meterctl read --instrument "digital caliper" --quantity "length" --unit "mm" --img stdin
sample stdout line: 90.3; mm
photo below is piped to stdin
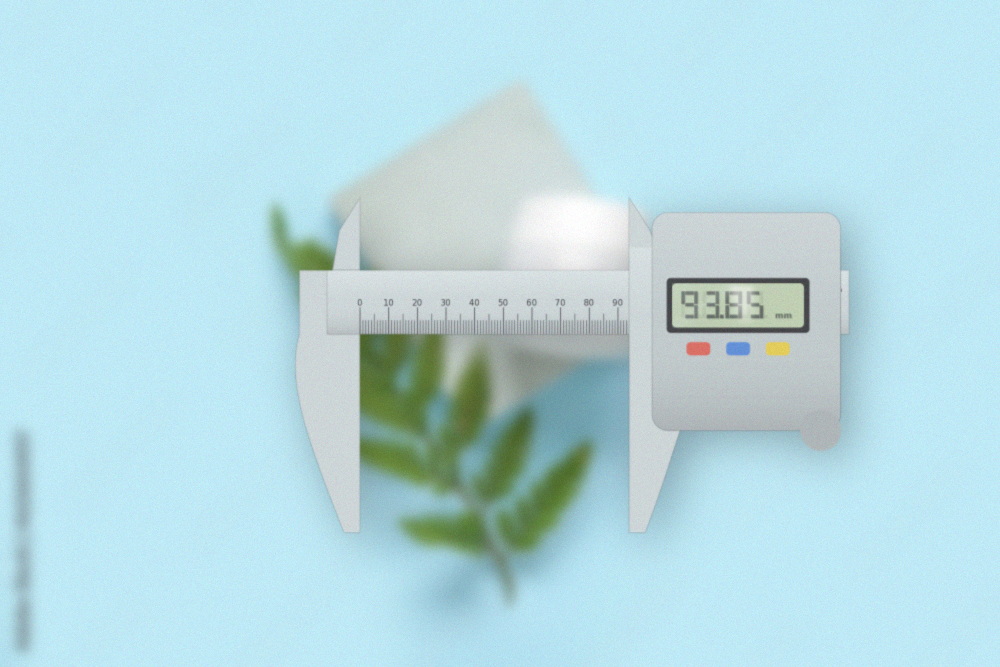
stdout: 93.85; mm
